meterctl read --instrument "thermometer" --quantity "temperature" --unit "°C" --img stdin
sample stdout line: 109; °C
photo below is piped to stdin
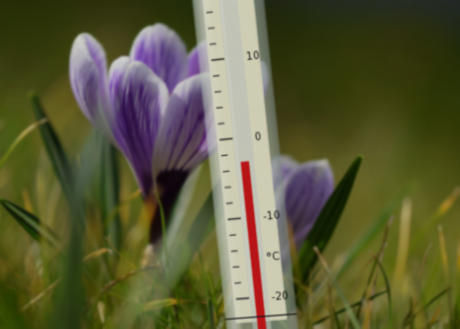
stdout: -3; °C
